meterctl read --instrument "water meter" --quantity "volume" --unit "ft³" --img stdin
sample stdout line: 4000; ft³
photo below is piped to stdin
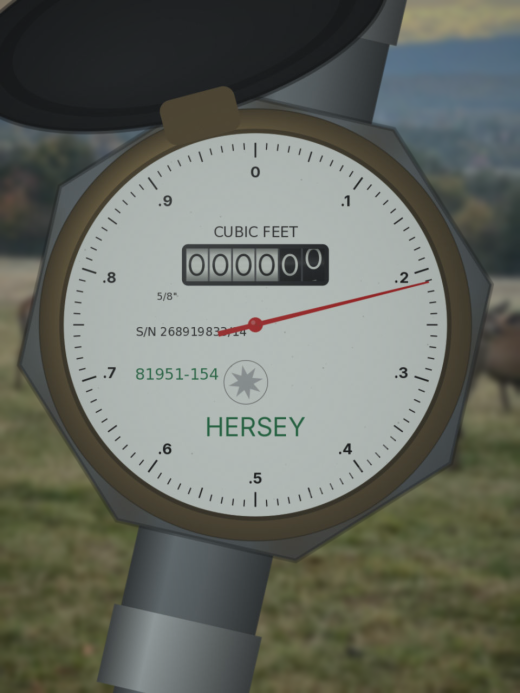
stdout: 0.21; ft³
